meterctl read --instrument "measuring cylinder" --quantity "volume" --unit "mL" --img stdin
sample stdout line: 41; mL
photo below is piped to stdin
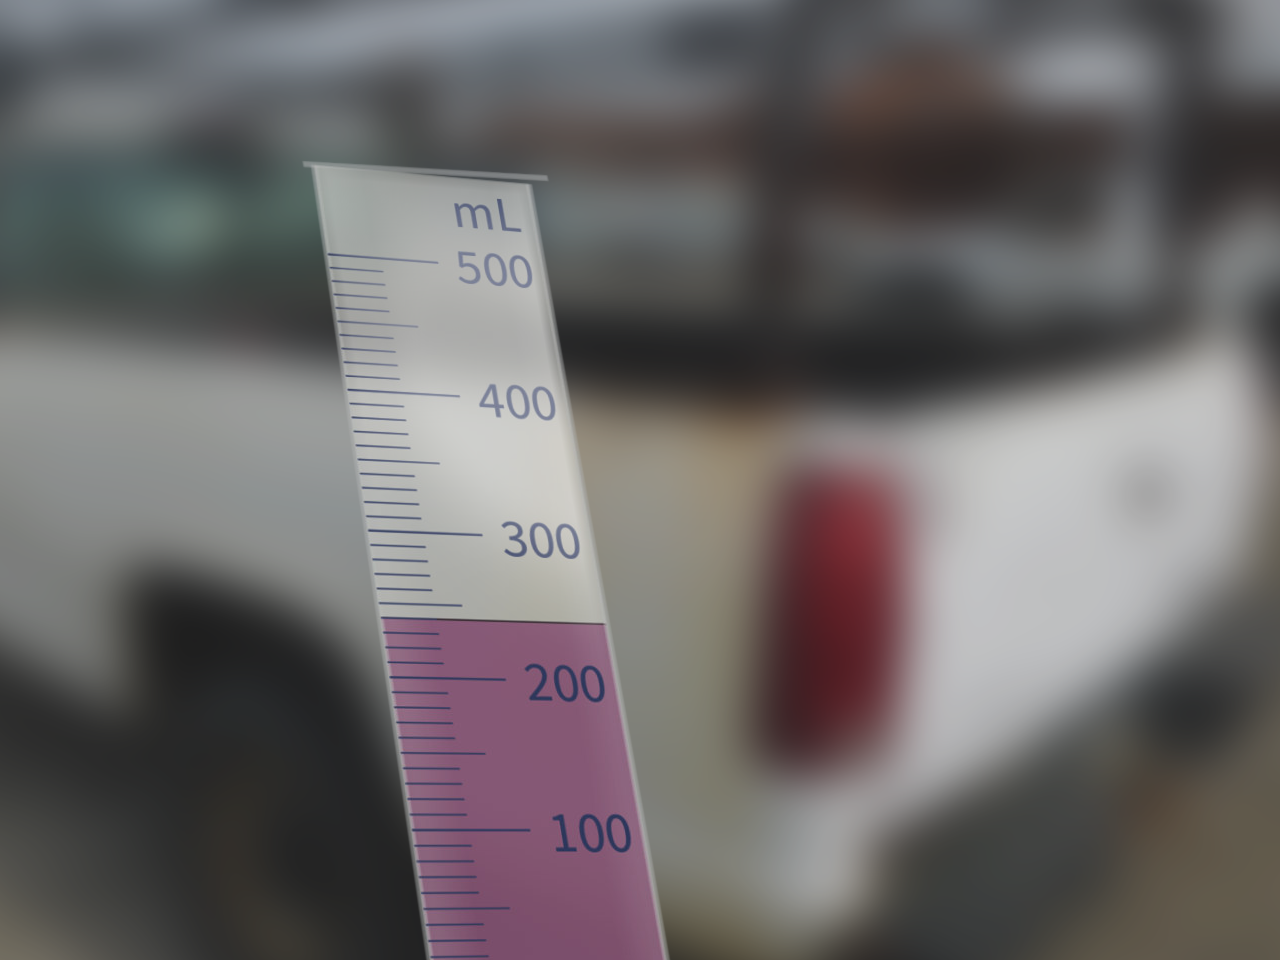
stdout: 240; mL
